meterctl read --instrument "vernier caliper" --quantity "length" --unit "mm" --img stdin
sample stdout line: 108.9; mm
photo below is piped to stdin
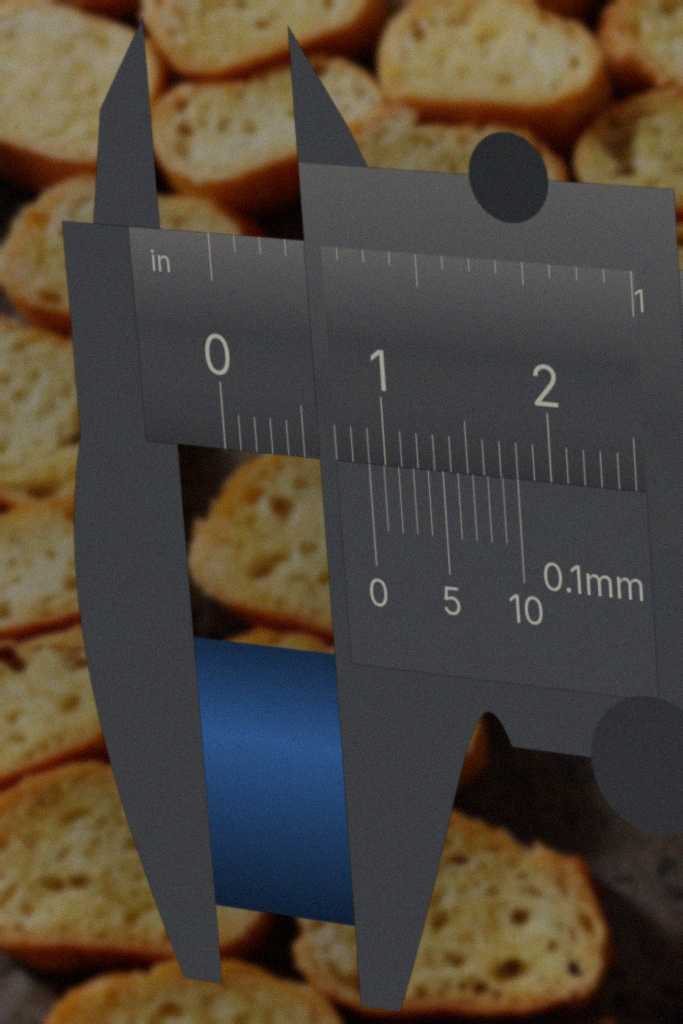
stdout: 9.0; mm
